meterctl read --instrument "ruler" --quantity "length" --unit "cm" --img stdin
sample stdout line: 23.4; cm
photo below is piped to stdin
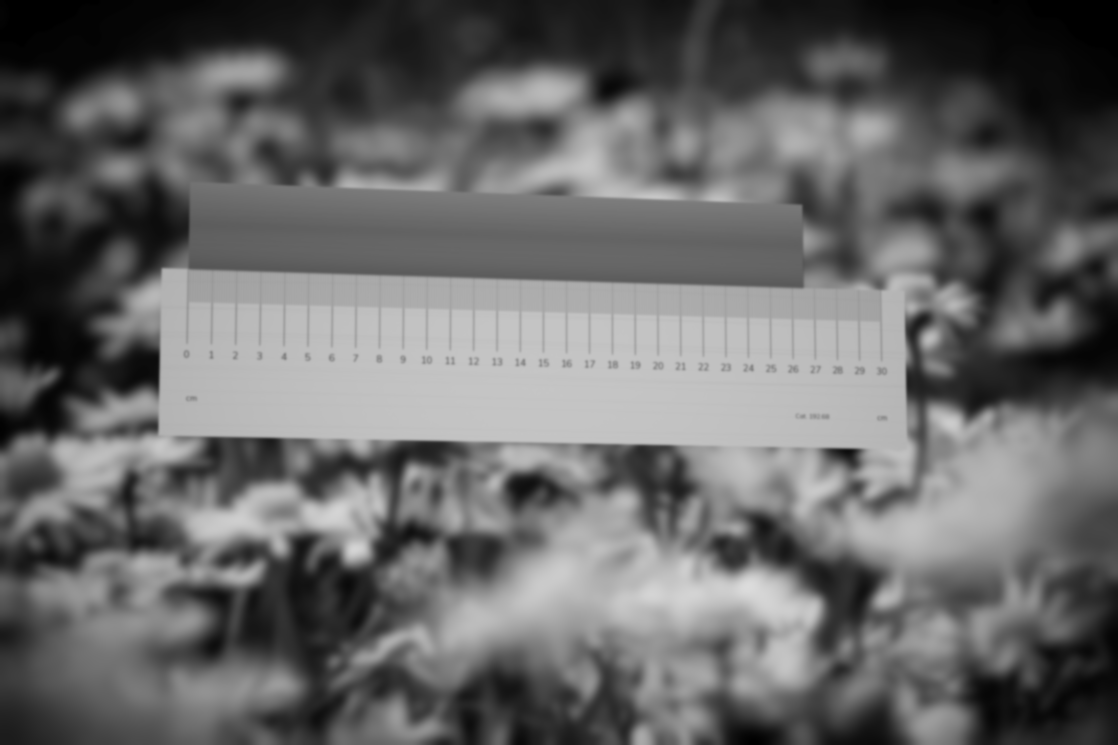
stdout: 26.5; cm
